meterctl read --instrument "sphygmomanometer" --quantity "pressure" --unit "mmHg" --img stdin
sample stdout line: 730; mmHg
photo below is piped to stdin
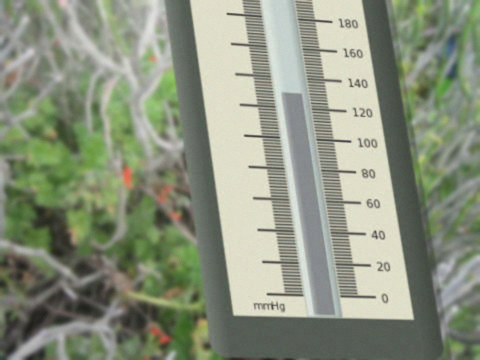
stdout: 130; mmHg
